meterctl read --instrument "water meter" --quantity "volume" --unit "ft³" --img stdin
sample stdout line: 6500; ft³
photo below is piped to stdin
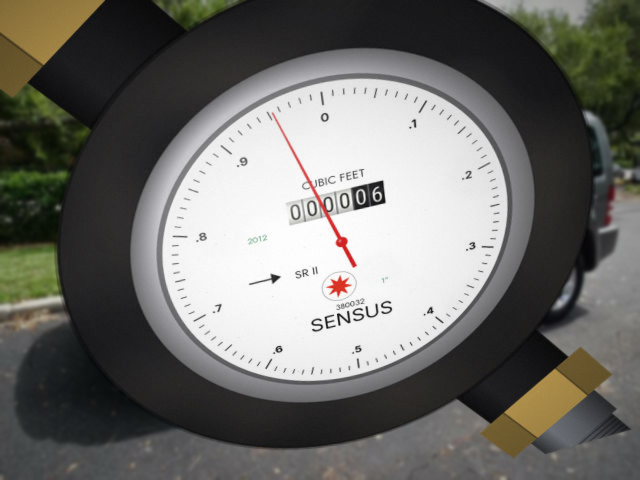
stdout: 5.95; ft³
